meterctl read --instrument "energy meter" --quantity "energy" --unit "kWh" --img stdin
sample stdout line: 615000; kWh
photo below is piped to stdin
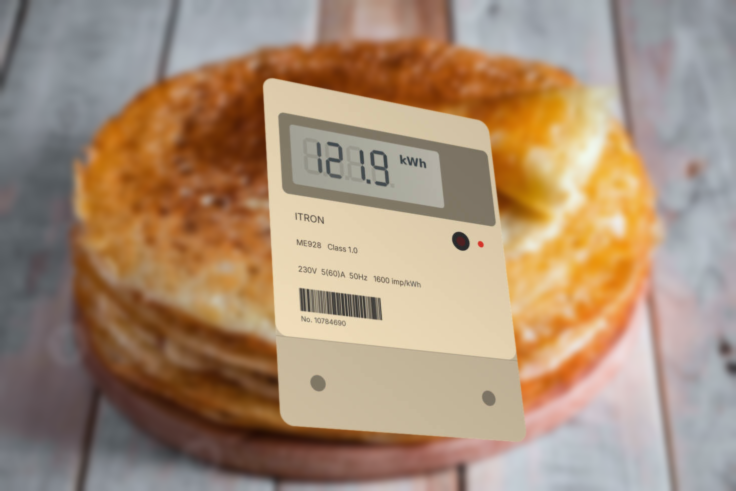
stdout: 121.9; kWh
